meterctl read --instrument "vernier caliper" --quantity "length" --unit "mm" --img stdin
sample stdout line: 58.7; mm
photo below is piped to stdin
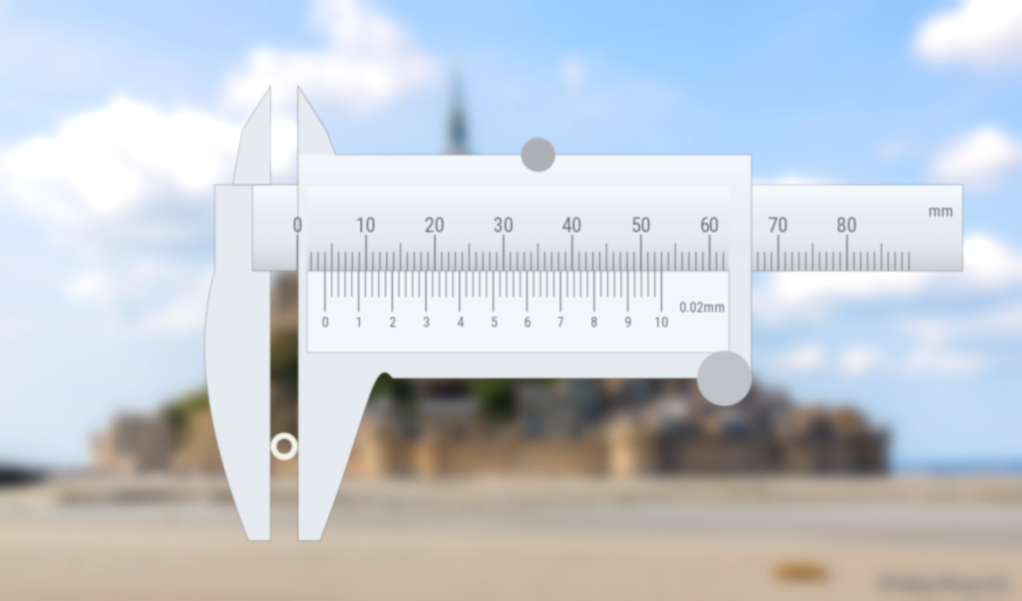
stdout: 4.0; mm
